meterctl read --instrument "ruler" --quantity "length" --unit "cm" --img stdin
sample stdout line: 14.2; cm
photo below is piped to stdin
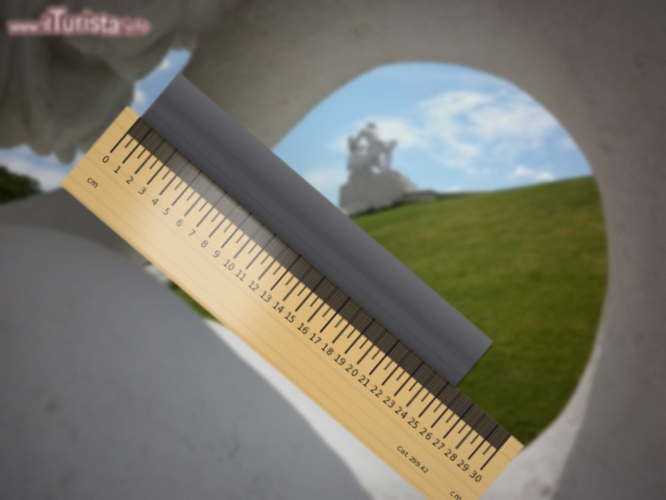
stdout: 25.5; cm
